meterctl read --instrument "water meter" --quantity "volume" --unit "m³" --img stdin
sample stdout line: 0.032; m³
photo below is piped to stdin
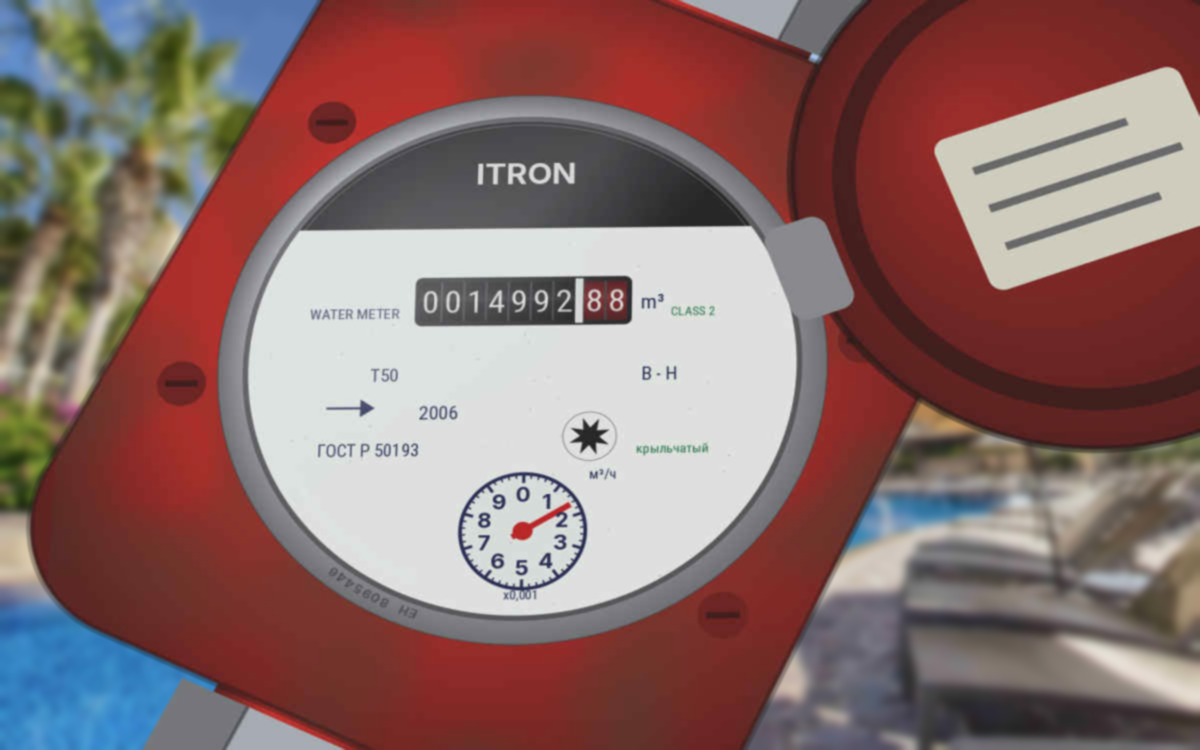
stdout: 14992.881; m³
